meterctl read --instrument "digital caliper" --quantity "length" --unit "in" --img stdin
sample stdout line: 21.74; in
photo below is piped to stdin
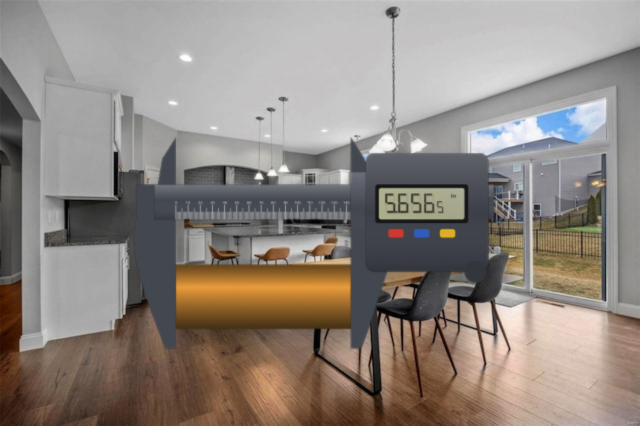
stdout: 5.6565; in
